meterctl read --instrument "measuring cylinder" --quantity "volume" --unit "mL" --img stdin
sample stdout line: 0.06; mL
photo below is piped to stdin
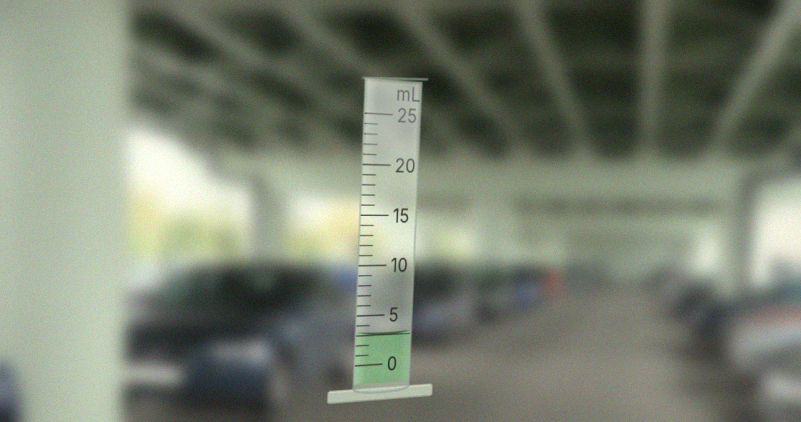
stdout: 3; mL
